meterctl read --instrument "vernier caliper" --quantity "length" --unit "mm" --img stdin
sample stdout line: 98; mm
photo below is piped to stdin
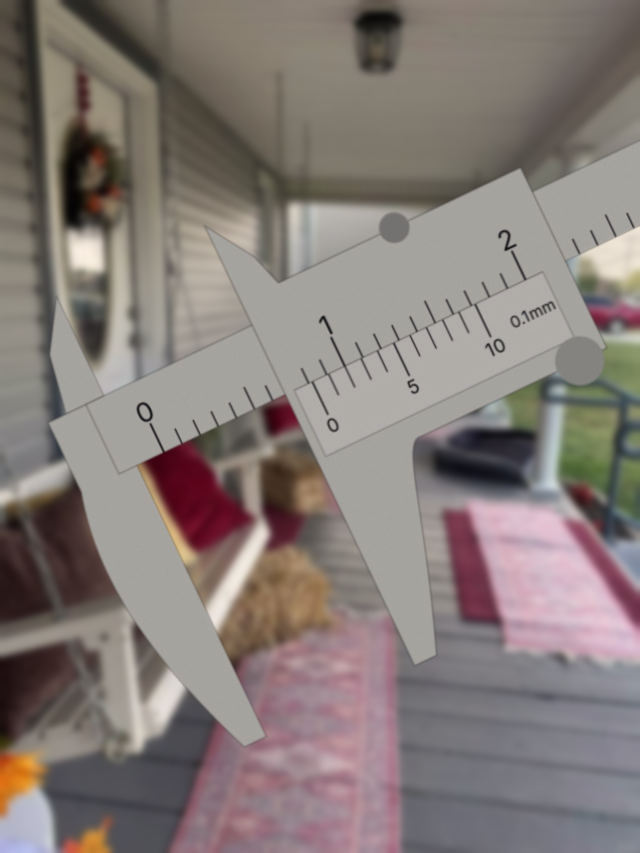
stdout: 8.2; mm
